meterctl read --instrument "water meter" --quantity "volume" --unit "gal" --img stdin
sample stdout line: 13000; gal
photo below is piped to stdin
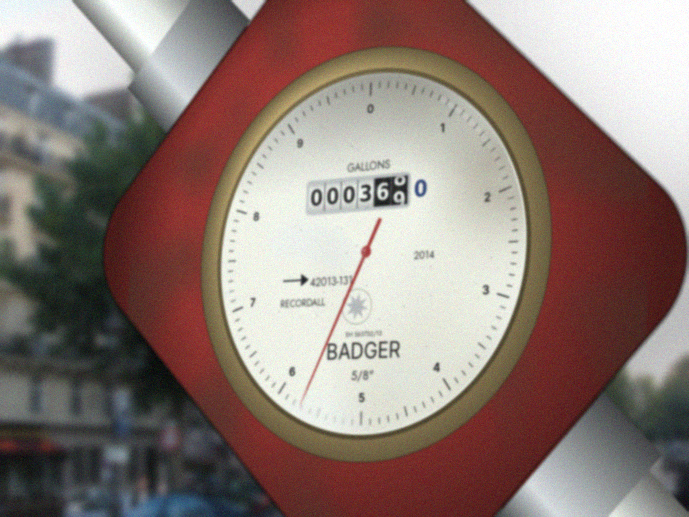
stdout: 3685.7; gal
